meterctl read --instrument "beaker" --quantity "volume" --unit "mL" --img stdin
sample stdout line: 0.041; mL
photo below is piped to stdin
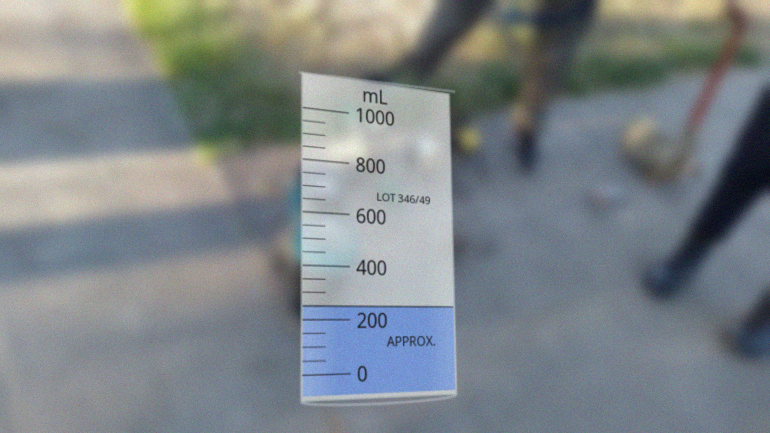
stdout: 250; mL
